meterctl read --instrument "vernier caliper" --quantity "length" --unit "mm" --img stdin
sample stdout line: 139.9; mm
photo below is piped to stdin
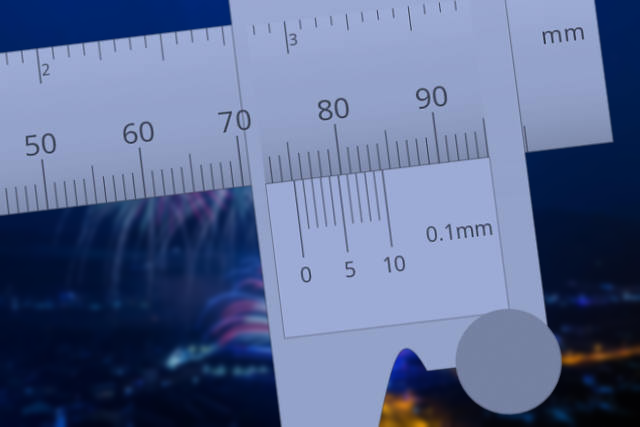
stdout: 75.2; mm
